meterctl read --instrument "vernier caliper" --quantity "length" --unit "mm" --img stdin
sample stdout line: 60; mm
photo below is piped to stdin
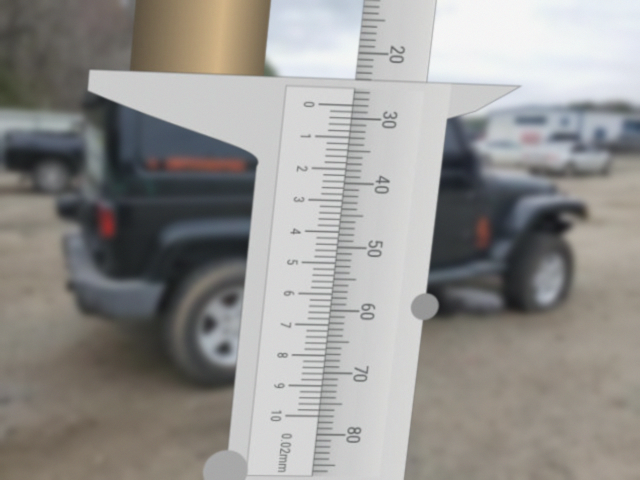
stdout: 28.0; mm
